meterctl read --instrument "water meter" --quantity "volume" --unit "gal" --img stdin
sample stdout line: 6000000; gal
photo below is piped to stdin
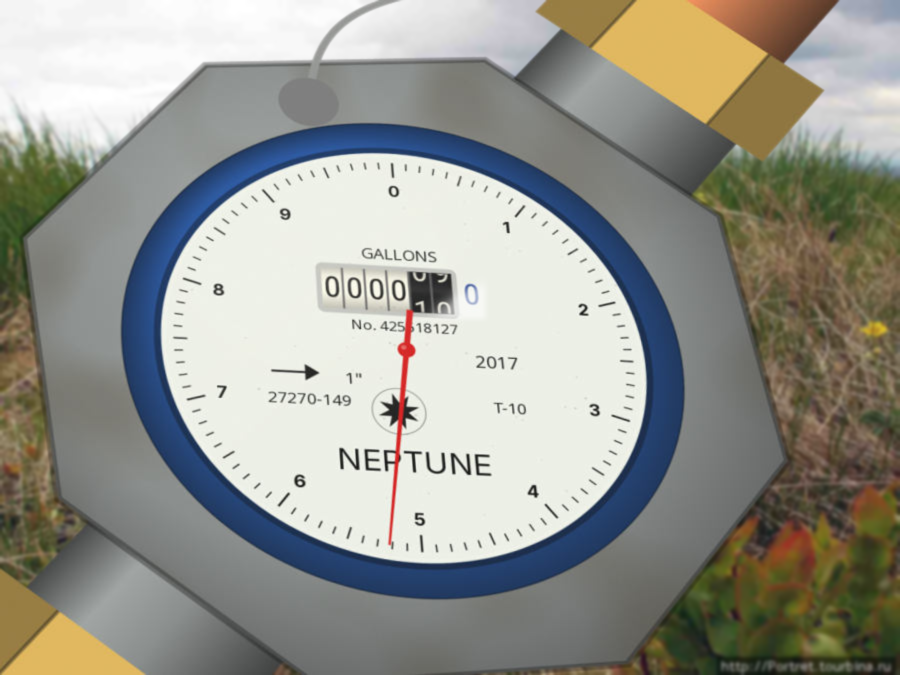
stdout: 95.2; gal
